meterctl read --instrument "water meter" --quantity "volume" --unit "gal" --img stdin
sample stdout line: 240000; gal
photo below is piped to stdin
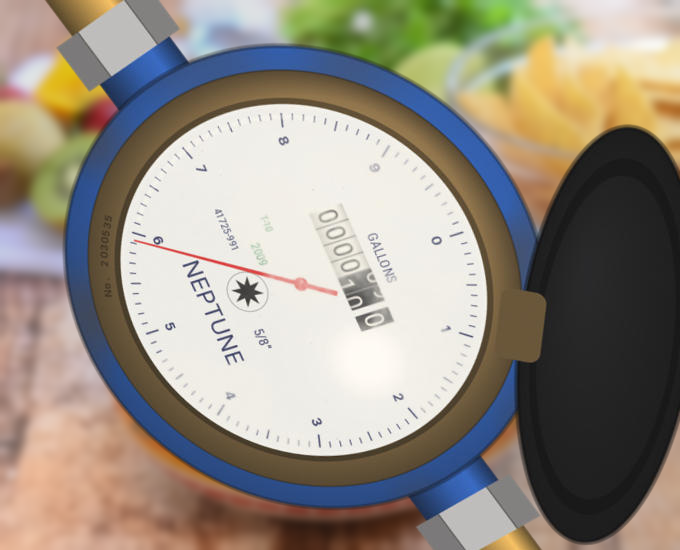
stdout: 95.9; gal
